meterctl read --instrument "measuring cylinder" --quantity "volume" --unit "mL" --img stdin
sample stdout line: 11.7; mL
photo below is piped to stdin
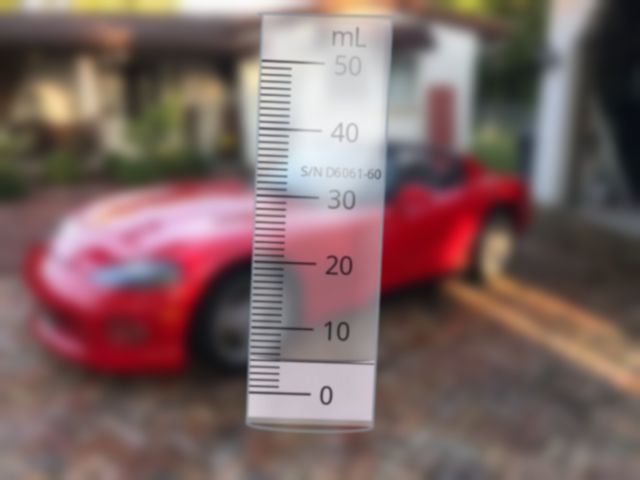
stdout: 5; mL
